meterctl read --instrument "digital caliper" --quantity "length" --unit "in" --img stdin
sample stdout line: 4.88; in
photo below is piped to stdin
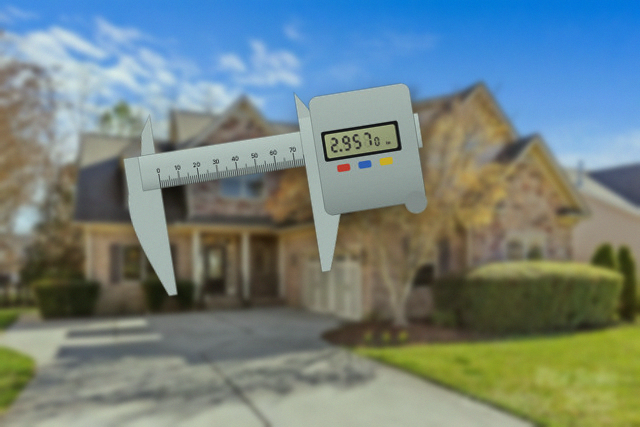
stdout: 2.9570; in
